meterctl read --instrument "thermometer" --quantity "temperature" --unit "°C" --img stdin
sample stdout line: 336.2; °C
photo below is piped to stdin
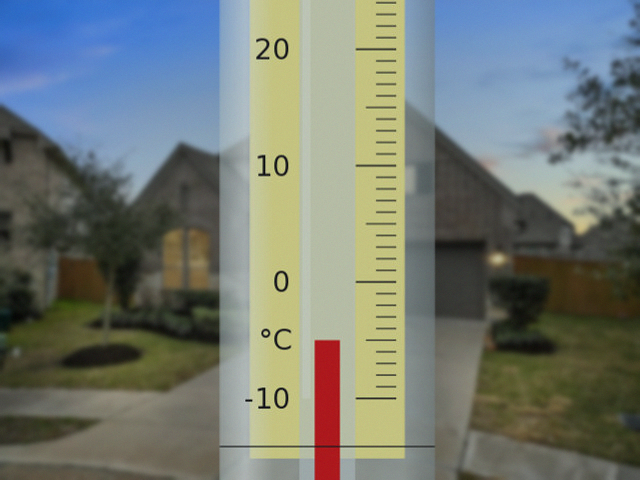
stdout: -5; °C
